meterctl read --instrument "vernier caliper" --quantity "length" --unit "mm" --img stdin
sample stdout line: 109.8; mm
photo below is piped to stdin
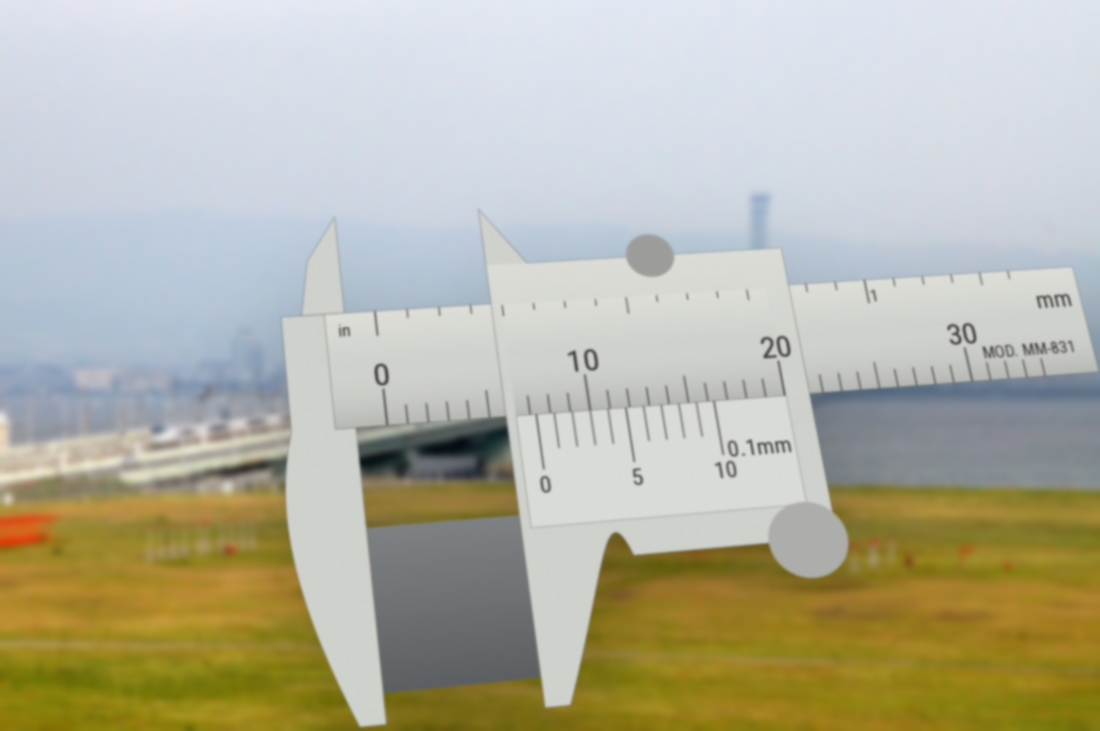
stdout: 7.3; mm
